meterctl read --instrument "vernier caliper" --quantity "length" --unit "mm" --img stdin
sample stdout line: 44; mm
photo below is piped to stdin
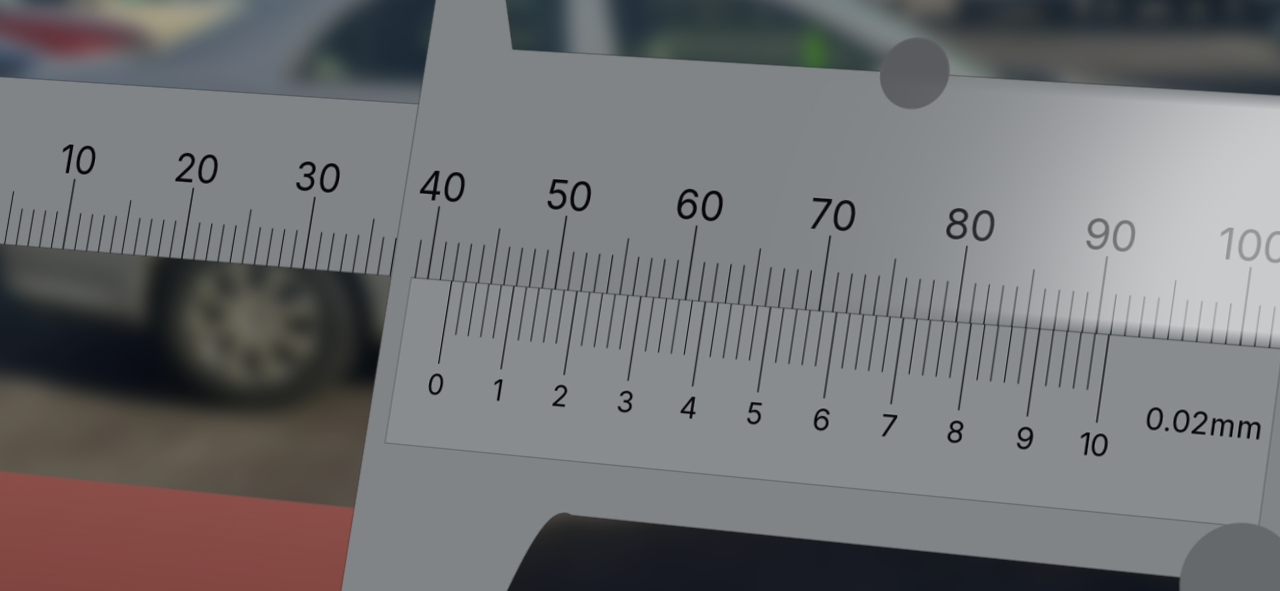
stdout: 41.9; mm
